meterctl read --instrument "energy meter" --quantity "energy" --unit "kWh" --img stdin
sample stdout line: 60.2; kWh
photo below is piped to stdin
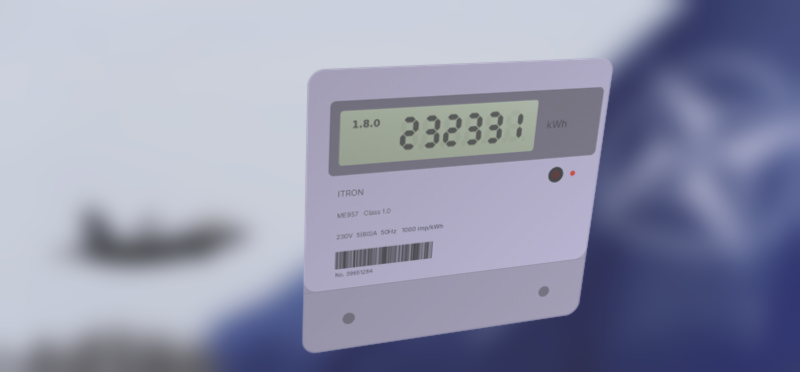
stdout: 232331; kWh
